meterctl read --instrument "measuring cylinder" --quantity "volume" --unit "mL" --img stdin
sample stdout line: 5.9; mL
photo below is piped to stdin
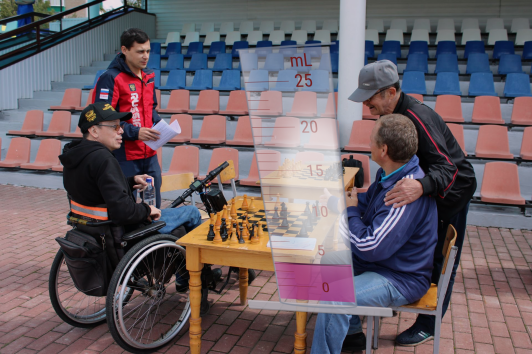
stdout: 3; mL
